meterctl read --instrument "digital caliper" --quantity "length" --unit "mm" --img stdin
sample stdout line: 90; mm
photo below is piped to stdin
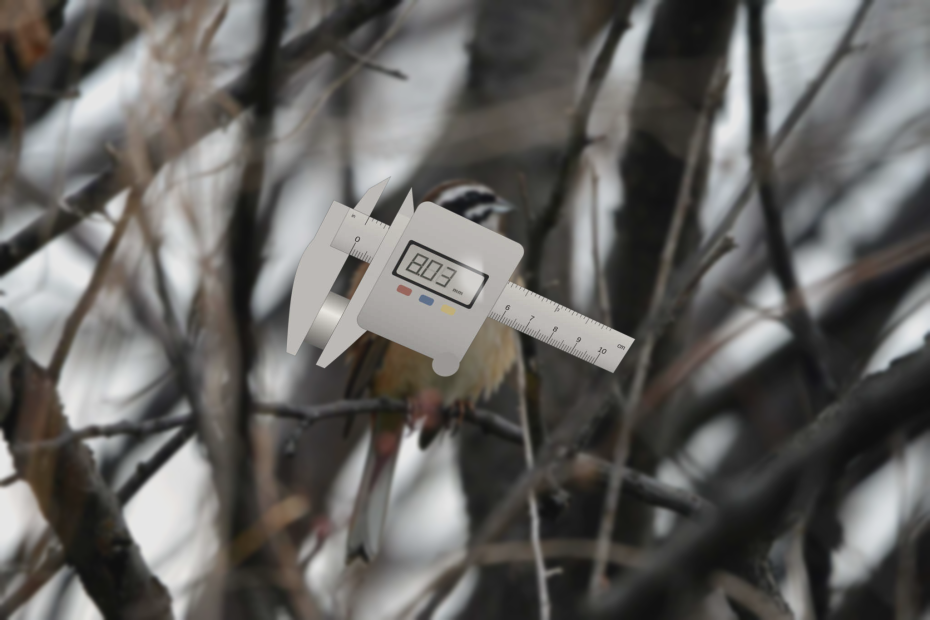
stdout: 8.03; mm
